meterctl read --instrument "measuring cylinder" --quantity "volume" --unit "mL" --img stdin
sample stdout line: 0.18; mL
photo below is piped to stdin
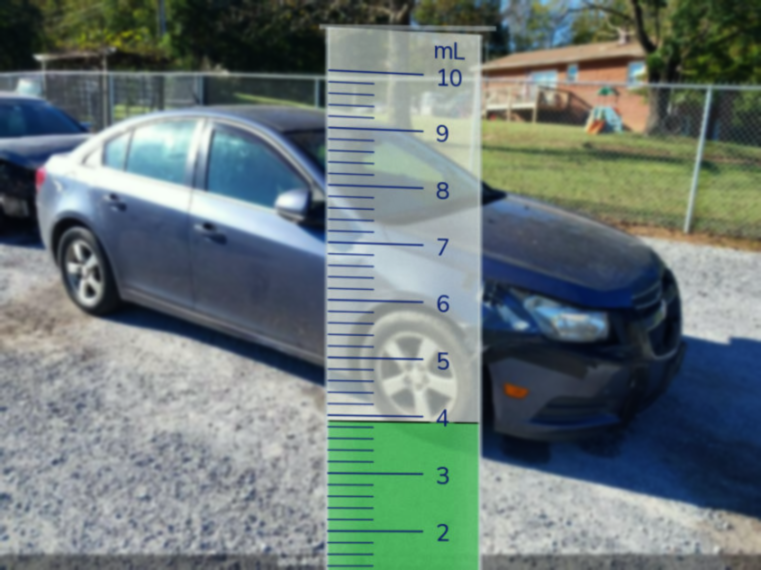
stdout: 3.9; mL
